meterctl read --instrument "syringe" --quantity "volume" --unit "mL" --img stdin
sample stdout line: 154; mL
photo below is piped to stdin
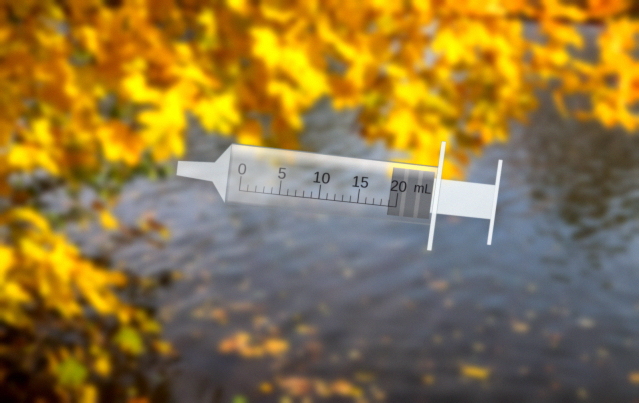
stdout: 19; mL
